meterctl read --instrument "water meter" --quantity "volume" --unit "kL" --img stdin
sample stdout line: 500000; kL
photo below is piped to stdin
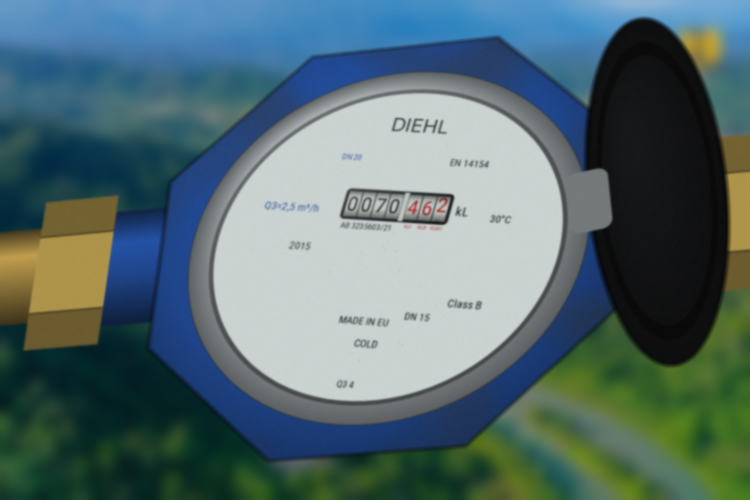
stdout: 70.462; kL
